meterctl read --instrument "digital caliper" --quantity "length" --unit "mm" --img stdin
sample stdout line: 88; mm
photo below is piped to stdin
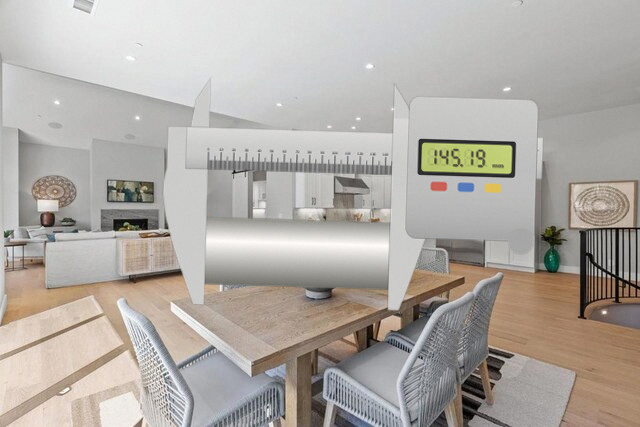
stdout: 145.19; mm
